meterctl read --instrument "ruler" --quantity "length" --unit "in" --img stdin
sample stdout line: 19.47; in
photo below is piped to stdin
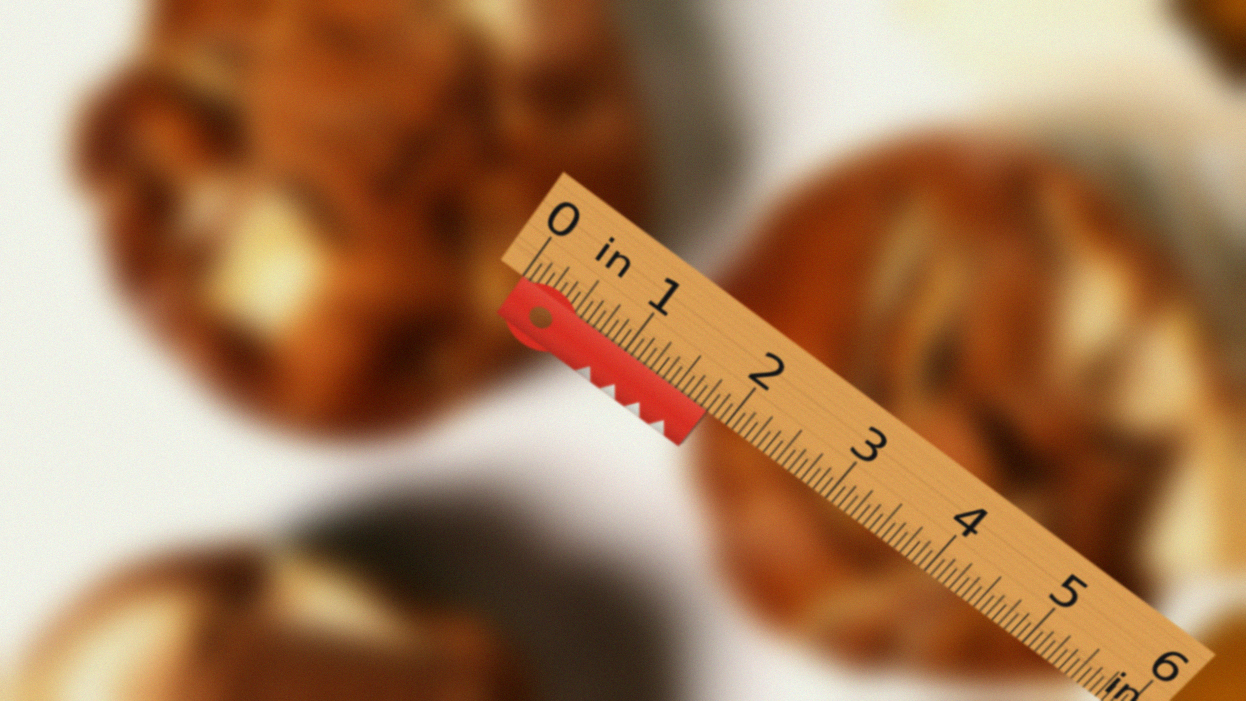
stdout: 1.8125; in
